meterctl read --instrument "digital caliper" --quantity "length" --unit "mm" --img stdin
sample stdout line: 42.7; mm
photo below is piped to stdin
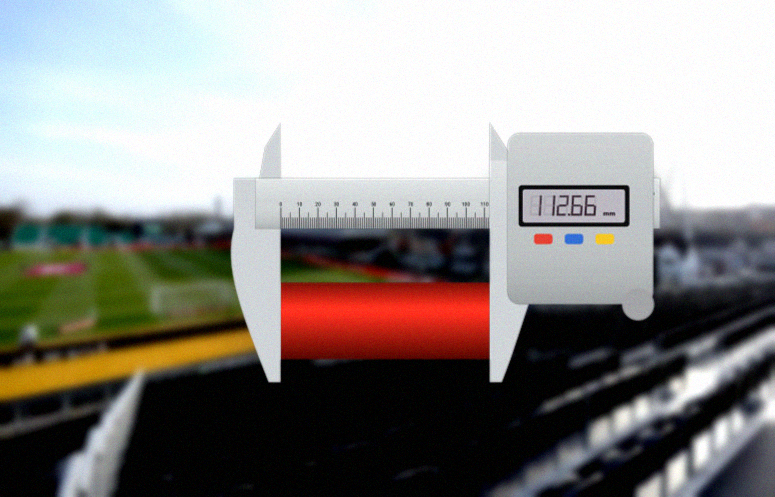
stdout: 112.66; mm
